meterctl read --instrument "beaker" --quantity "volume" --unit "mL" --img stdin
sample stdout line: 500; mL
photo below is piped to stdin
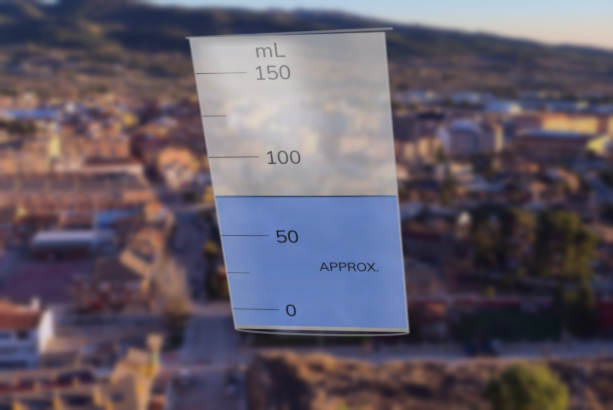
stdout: 75; mL
